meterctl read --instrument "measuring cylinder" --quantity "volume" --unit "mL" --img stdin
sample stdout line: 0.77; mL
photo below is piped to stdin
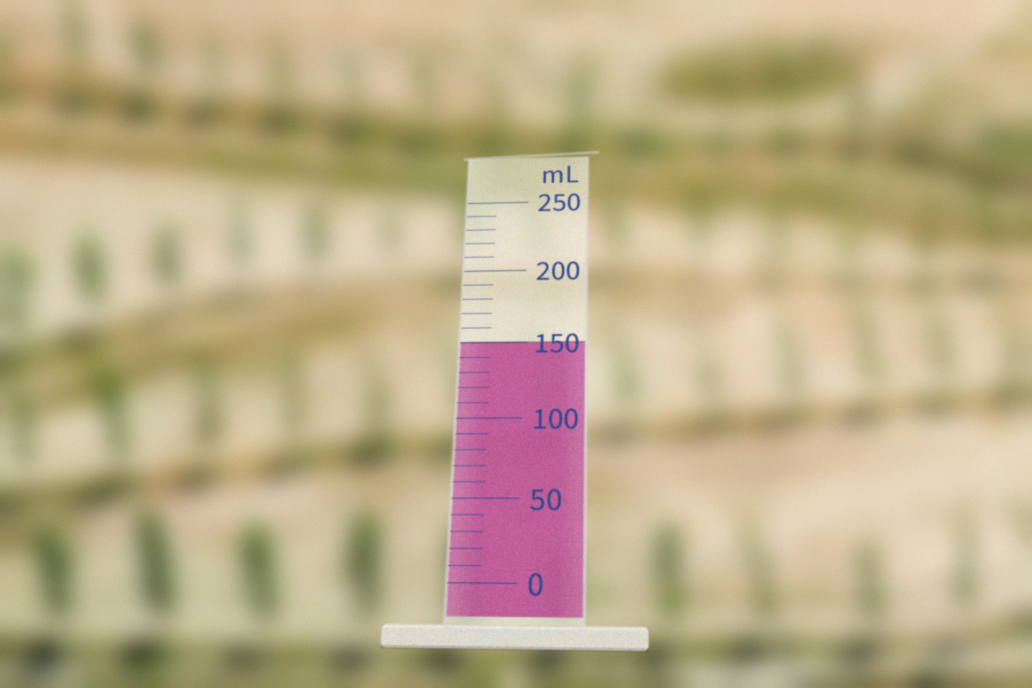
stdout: 150; mL
